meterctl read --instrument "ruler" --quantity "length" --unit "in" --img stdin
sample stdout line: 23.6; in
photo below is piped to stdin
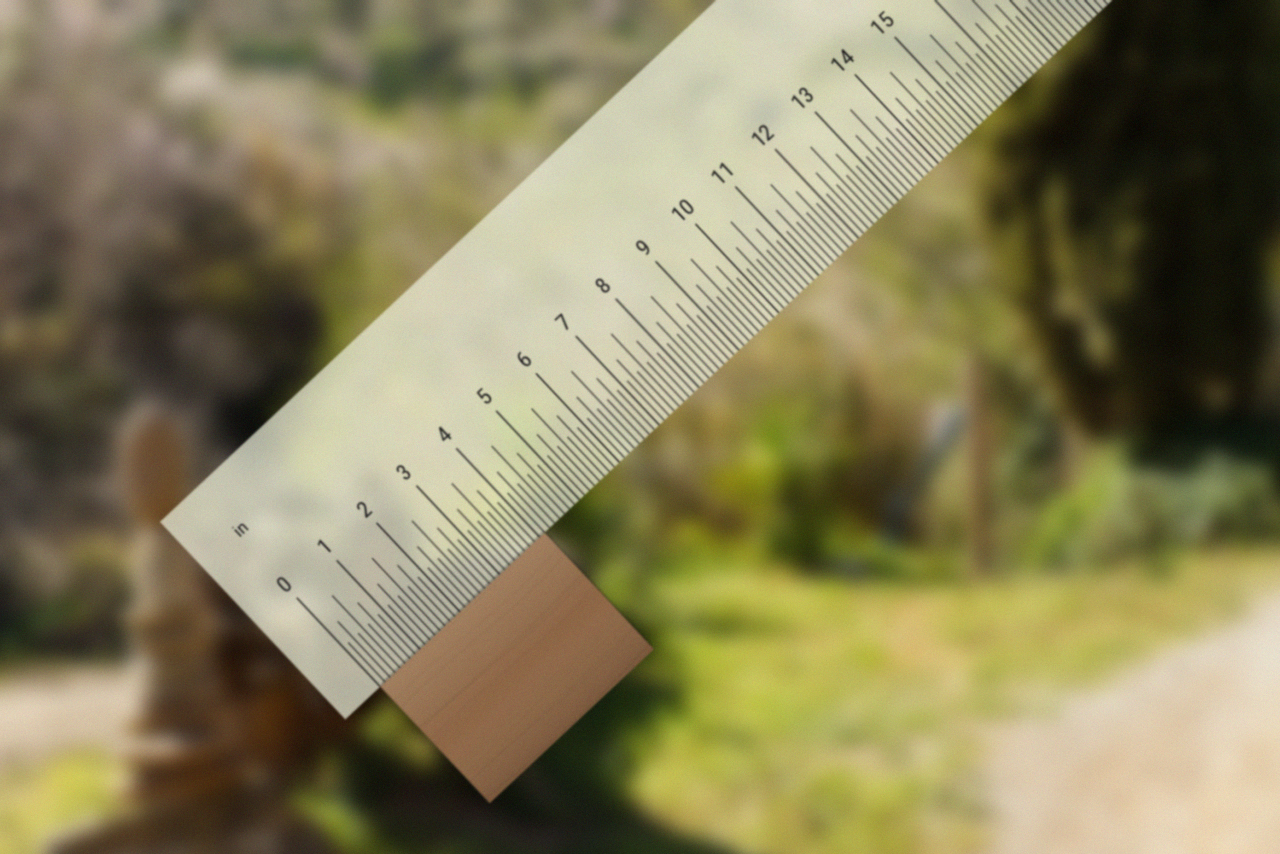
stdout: 4.125; in
